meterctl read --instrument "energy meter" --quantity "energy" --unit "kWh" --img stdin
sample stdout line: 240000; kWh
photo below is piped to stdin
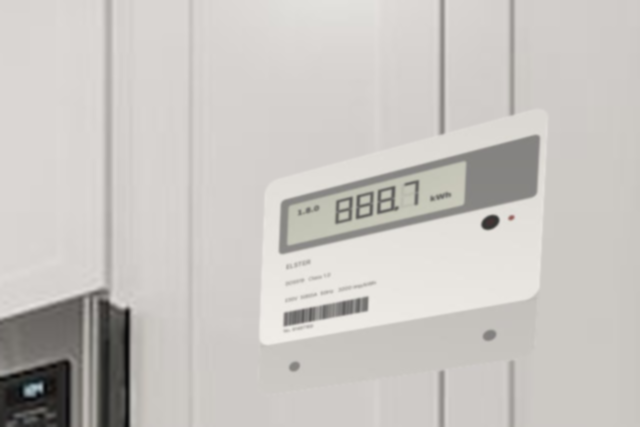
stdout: 888.7; kWh
